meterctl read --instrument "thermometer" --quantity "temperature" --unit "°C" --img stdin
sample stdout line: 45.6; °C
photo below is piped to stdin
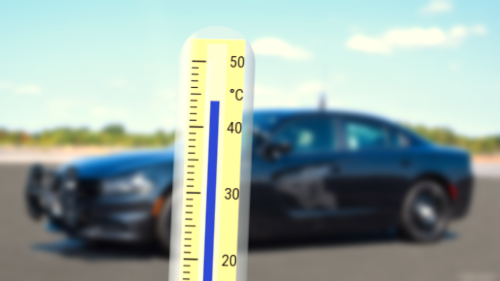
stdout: 44; °C
